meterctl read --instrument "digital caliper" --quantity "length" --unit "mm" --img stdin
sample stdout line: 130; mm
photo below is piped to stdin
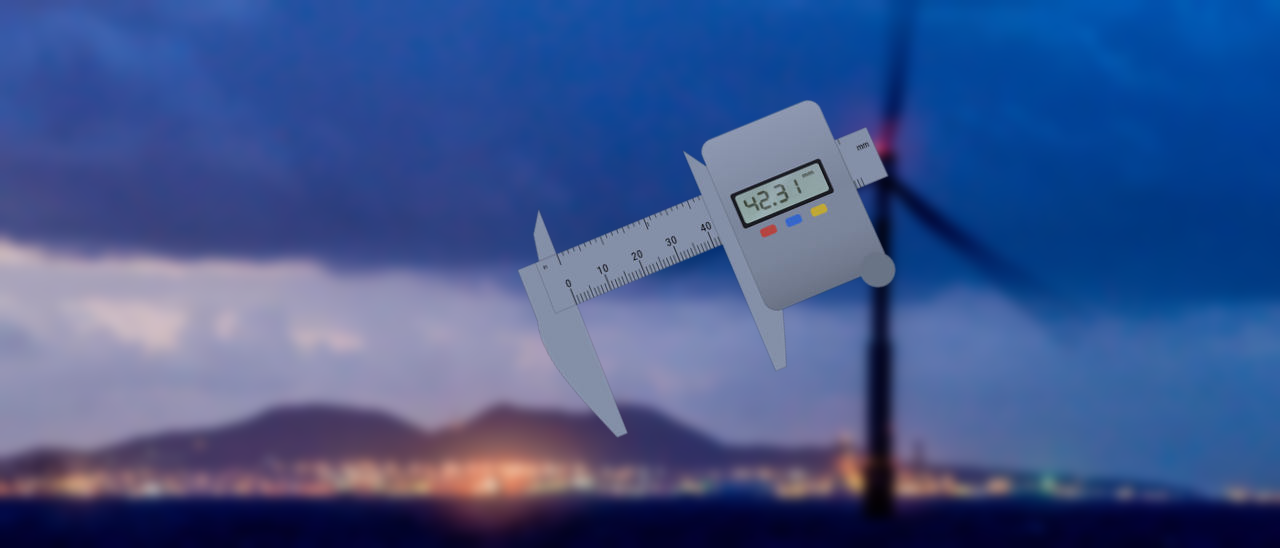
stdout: 42.31; mm
